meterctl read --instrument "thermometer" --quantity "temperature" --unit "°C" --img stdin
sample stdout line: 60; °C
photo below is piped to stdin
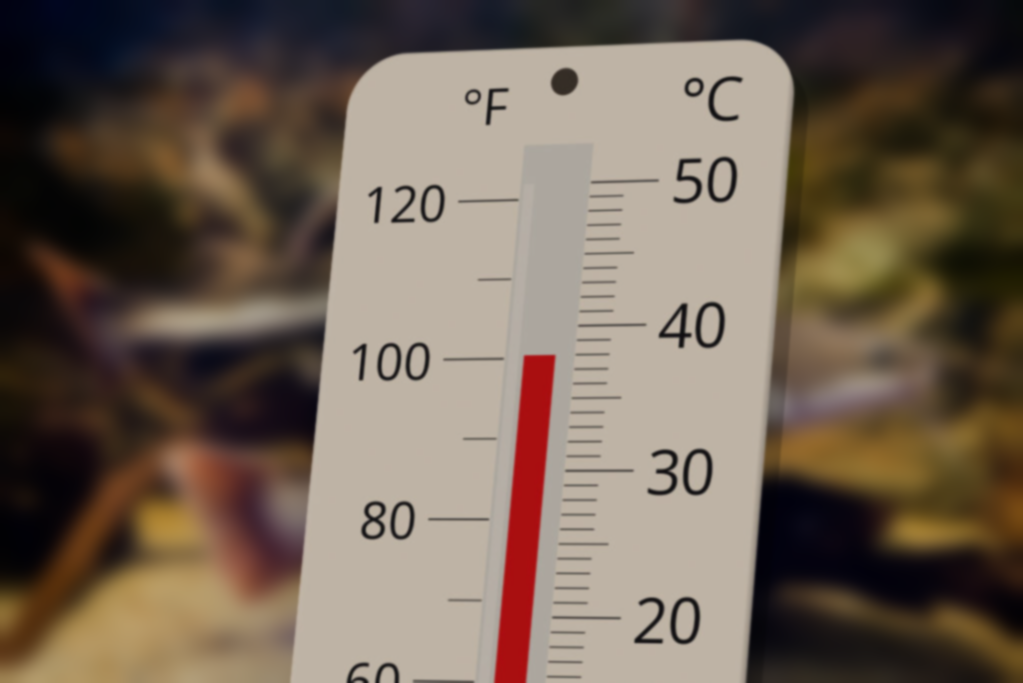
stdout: 38; °C
